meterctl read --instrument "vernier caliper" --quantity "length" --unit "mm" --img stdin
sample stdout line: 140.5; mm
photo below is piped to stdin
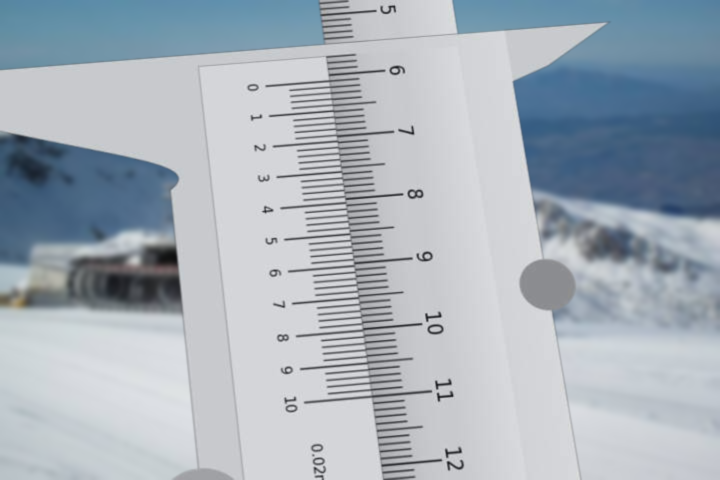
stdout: 61.0; mm
